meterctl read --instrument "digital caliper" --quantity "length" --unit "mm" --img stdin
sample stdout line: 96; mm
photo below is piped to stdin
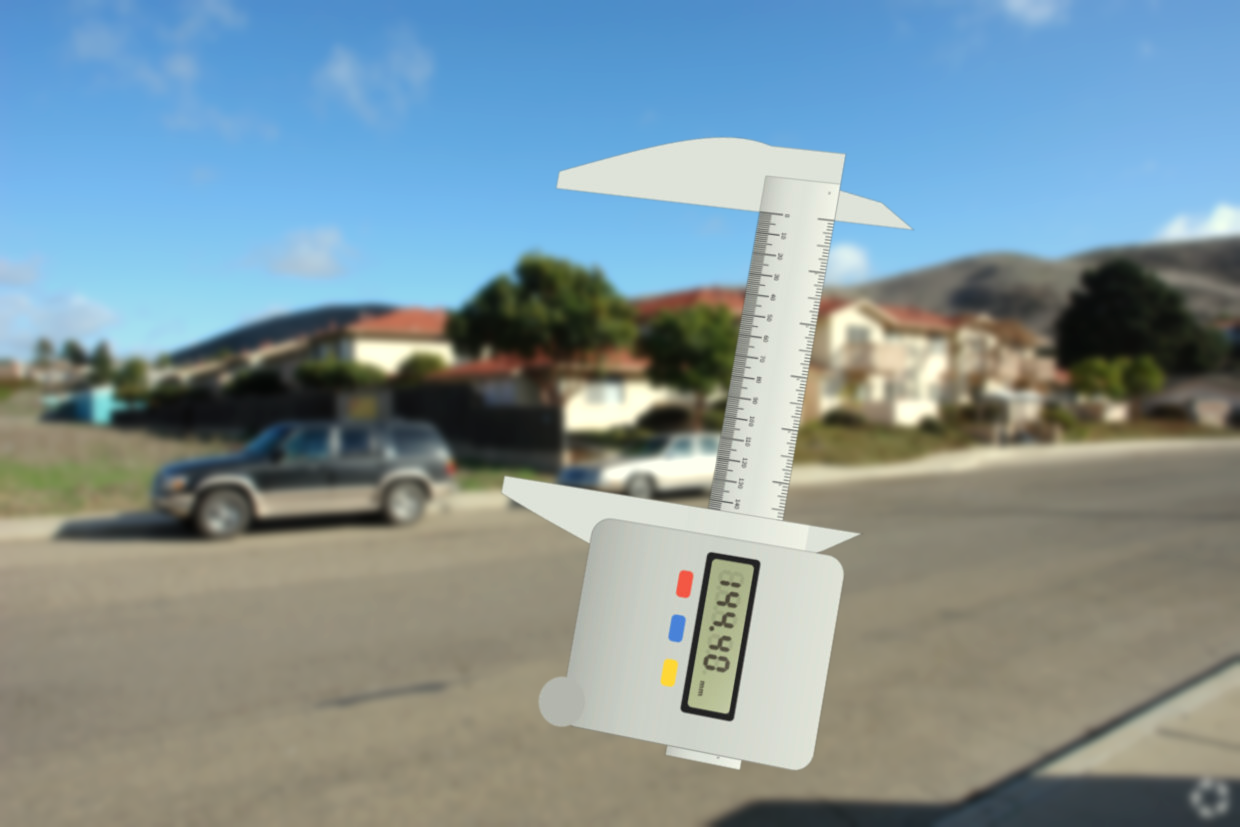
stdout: 144.40; mm
